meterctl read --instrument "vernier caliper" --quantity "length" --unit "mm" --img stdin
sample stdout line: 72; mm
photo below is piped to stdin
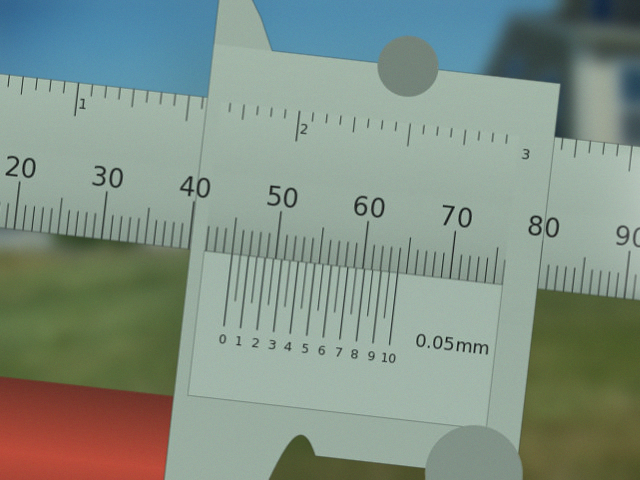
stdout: 45.0; mm
